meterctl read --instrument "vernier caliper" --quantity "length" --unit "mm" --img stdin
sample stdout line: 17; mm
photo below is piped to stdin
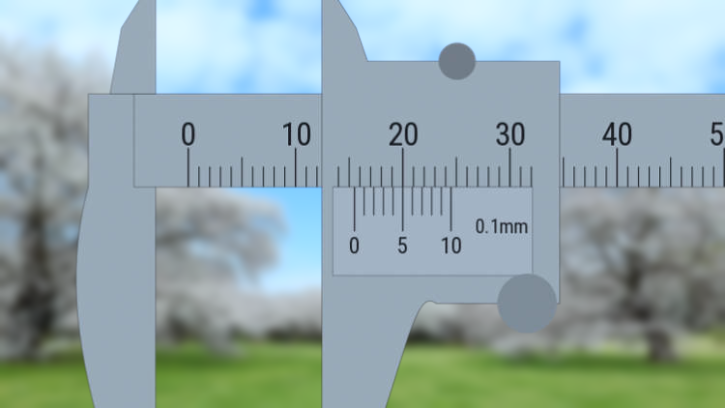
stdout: 15.5; mm
